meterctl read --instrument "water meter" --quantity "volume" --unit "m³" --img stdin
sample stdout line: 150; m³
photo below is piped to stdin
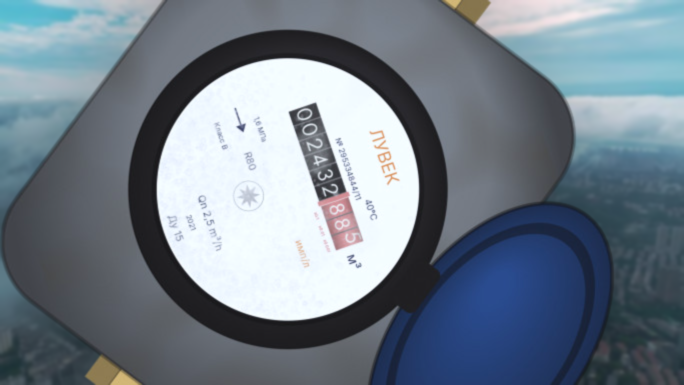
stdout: 2432.885; m³
